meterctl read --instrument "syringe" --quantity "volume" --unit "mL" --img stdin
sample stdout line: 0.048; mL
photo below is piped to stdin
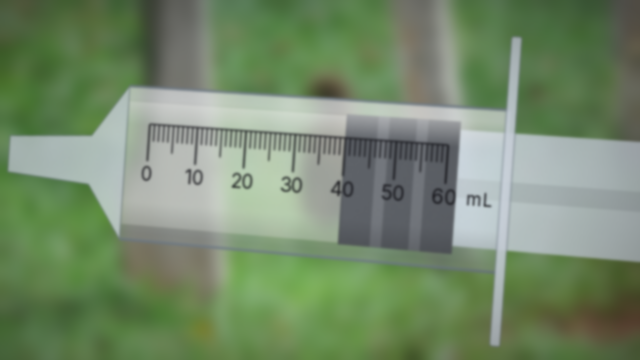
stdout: 40; mL
